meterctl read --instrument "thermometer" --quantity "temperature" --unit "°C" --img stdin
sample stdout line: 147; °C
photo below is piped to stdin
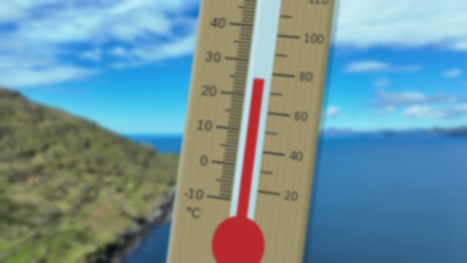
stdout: 25; °C
